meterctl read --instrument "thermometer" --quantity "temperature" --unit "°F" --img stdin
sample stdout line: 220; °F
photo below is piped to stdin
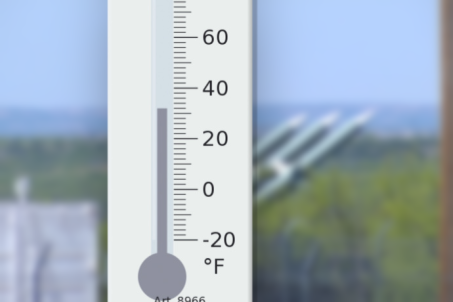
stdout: 32; °F
